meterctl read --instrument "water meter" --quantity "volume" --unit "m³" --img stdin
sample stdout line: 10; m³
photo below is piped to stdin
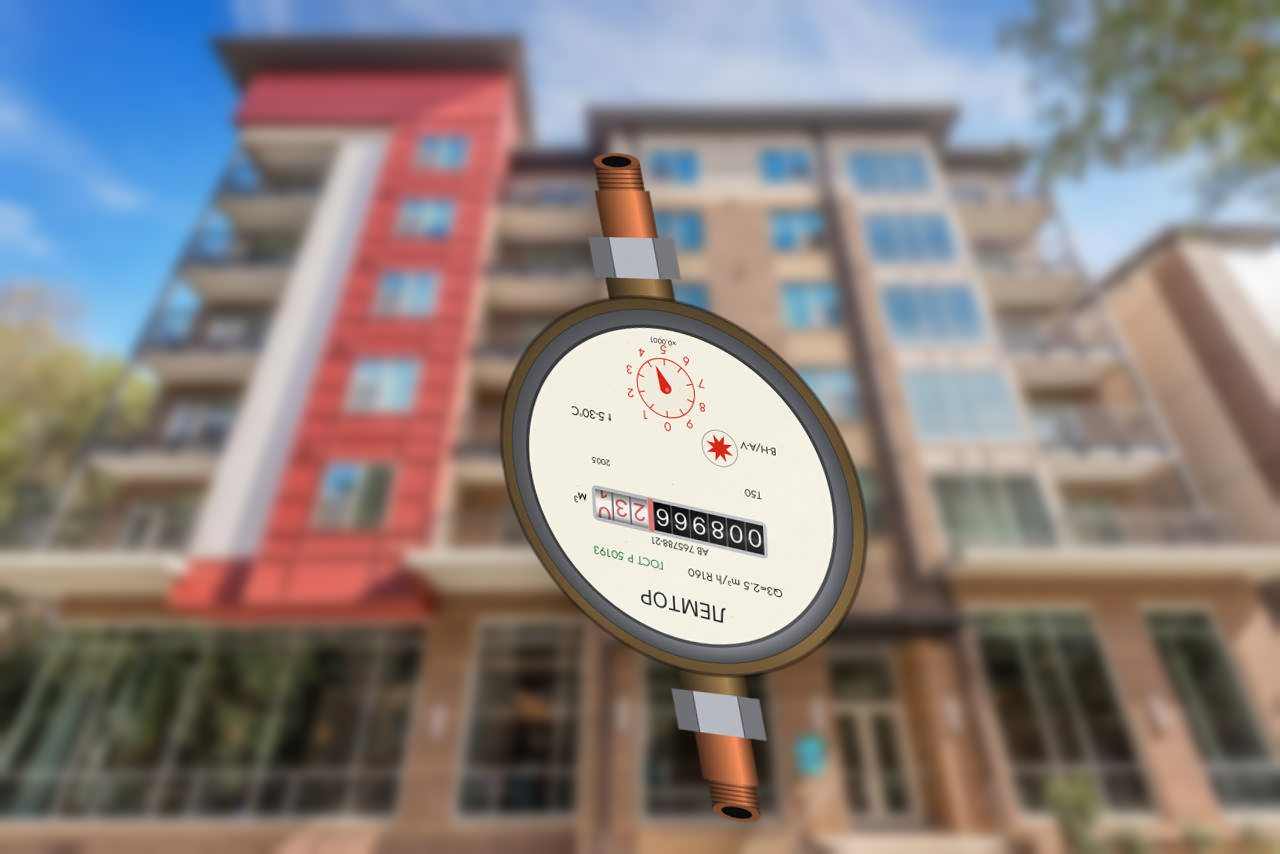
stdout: 8966.2304; m³
